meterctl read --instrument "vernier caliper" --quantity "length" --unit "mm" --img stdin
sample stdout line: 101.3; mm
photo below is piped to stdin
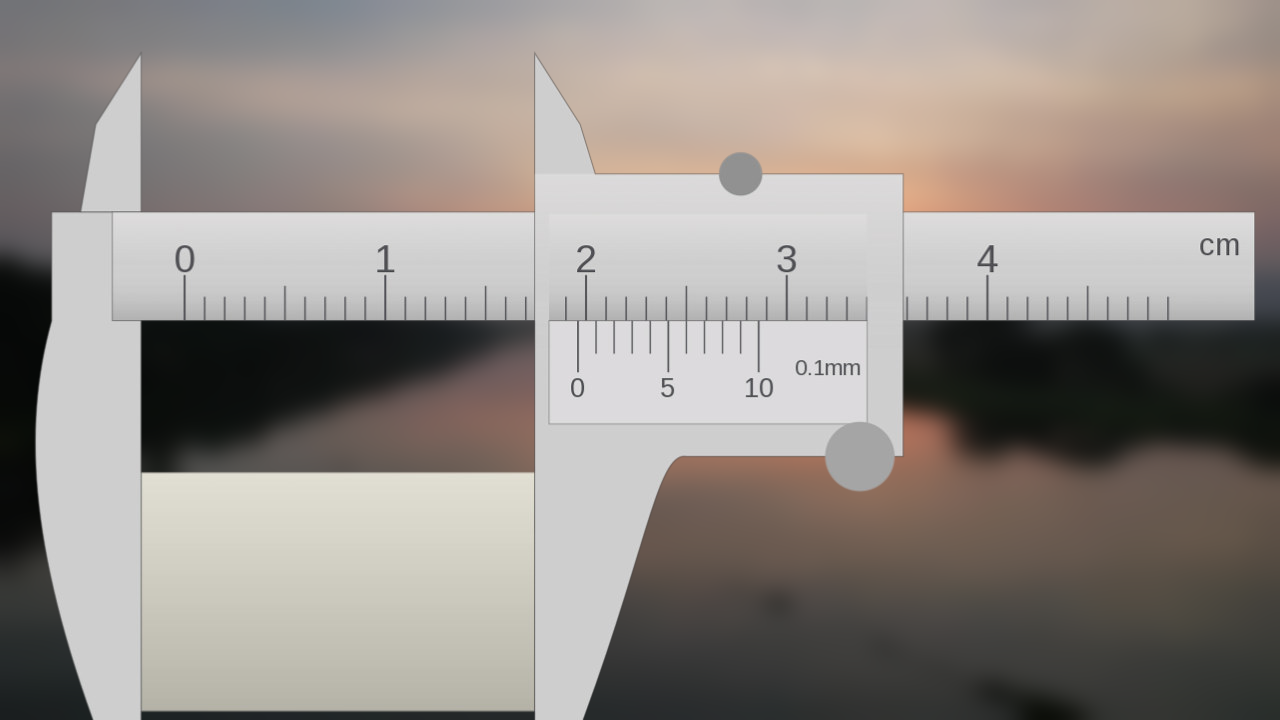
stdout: 19.6; mm
